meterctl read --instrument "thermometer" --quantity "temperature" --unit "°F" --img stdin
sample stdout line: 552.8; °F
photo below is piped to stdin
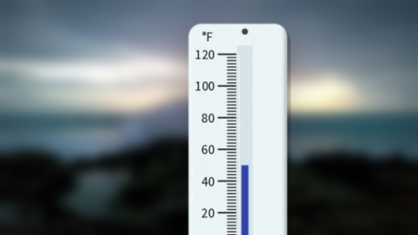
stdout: 50; °F
